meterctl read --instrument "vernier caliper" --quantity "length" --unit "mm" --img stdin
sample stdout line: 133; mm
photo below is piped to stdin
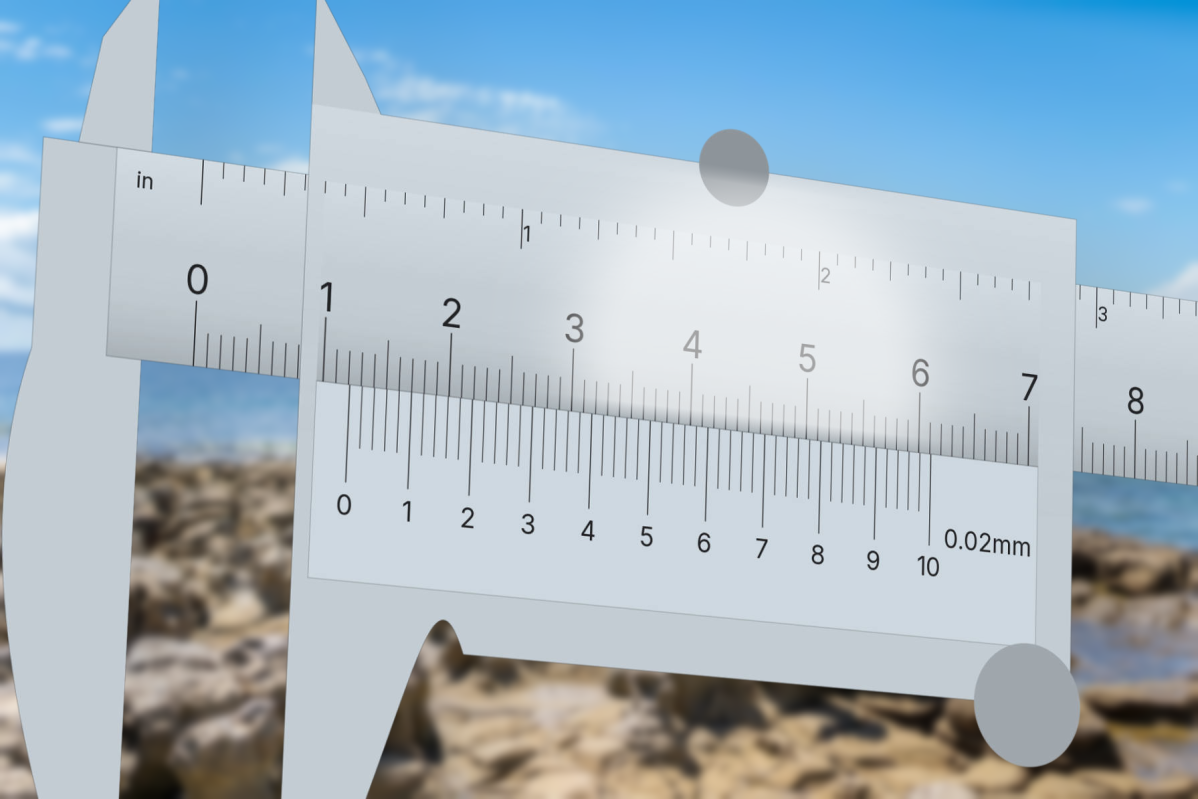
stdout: 12.1; mm
